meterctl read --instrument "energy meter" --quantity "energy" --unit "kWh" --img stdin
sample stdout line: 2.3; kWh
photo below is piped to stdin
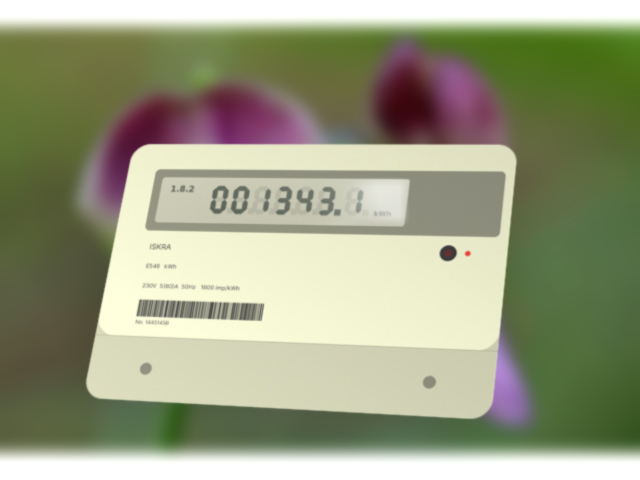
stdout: 1343.1; kWh
